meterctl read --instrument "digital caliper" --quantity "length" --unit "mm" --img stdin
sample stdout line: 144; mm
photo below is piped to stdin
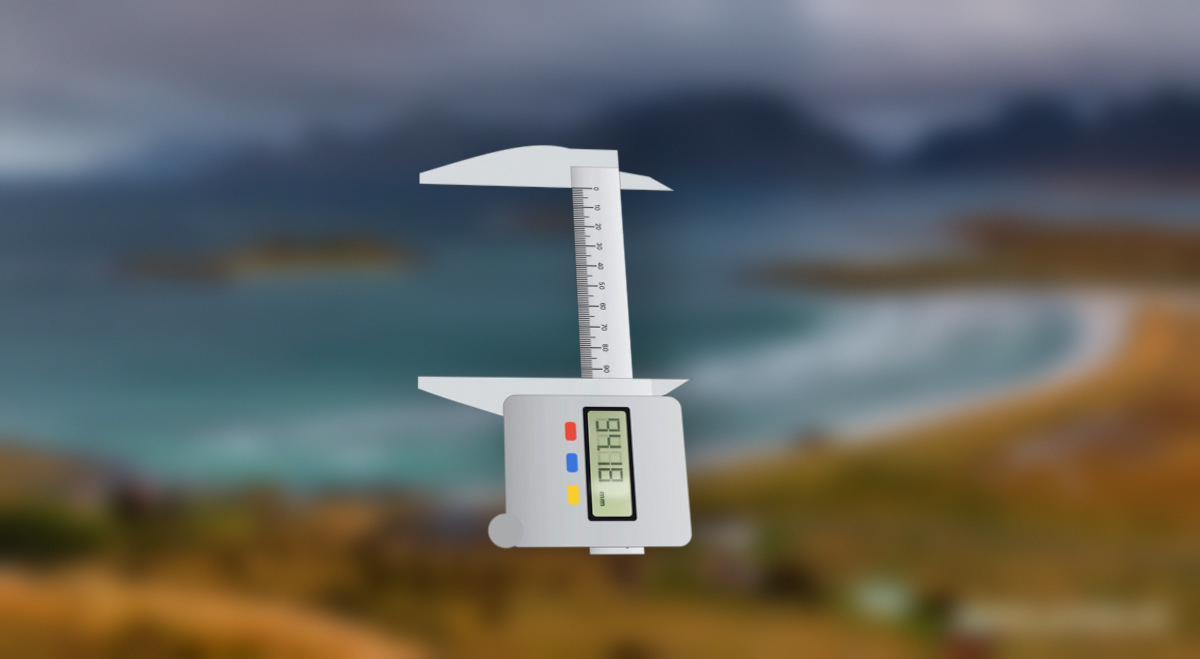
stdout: 94.18; mm
